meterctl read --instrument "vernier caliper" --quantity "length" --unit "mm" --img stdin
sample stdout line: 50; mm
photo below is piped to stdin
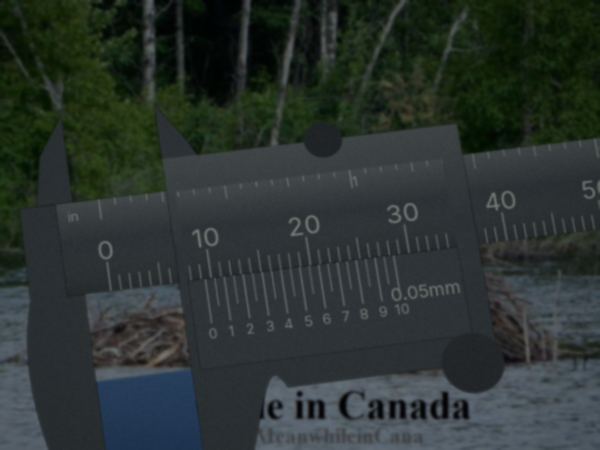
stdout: 9.4; mm
